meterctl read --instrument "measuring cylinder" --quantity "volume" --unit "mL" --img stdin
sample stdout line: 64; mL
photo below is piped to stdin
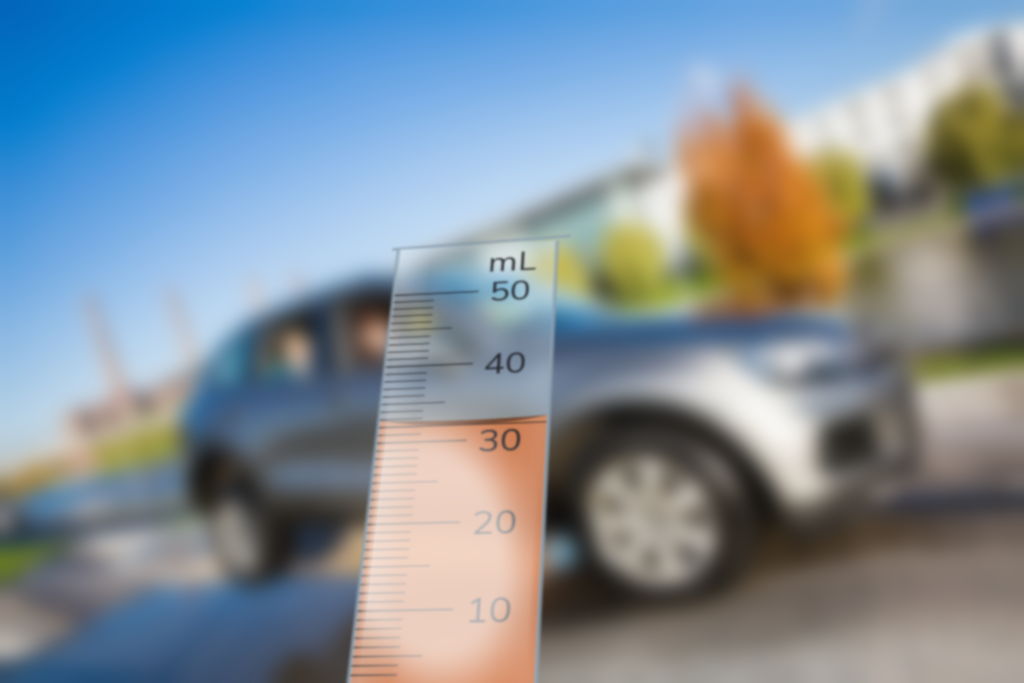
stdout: 32; mL
